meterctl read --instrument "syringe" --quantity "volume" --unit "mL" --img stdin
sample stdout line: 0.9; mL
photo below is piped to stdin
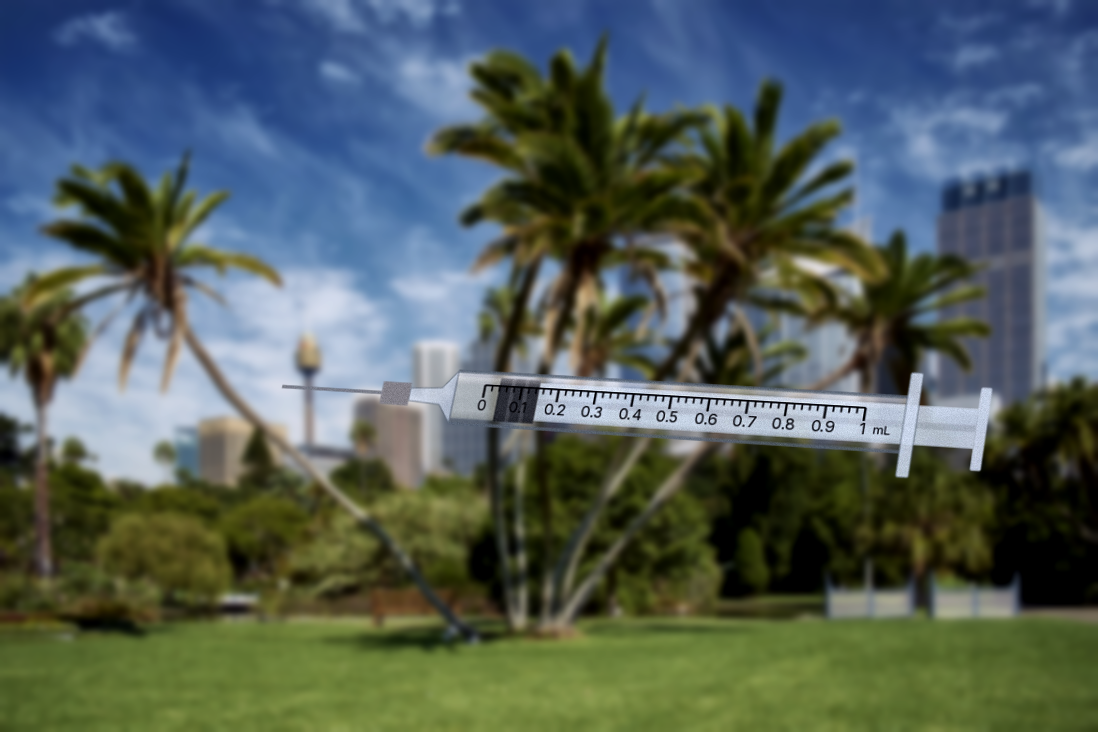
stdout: 0.04; mL
